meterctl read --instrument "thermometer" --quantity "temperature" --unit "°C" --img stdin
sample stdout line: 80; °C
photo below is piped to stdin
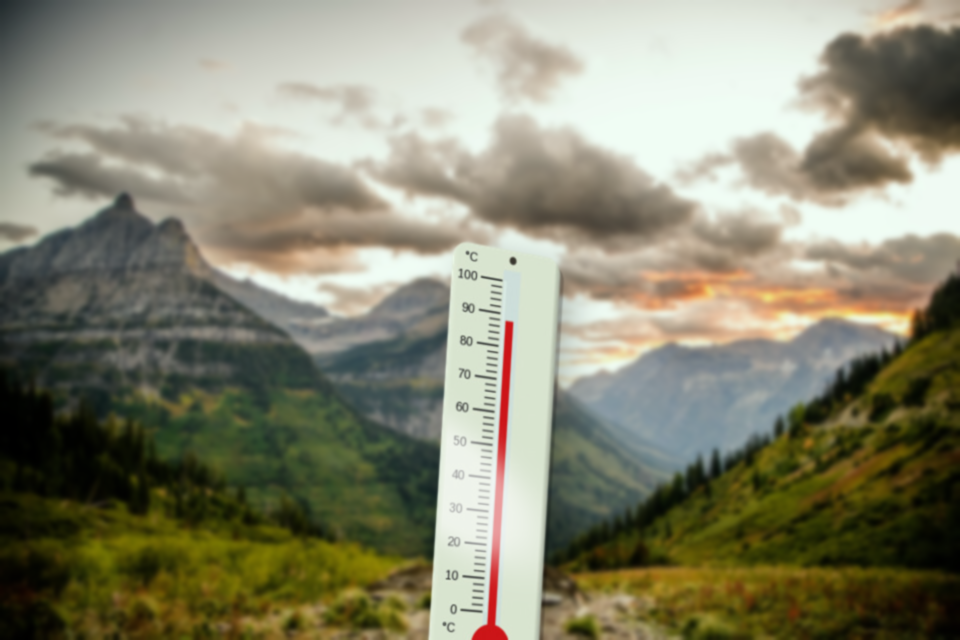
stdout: 88; °C
